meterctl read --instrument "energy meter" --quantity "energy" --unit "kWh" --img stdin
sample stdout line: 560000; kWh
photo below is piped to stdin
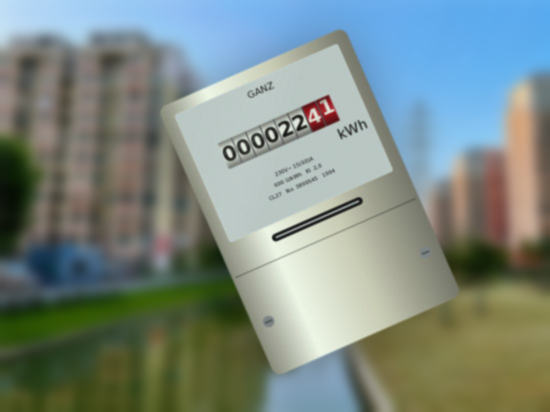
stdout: 22.41; kWh
